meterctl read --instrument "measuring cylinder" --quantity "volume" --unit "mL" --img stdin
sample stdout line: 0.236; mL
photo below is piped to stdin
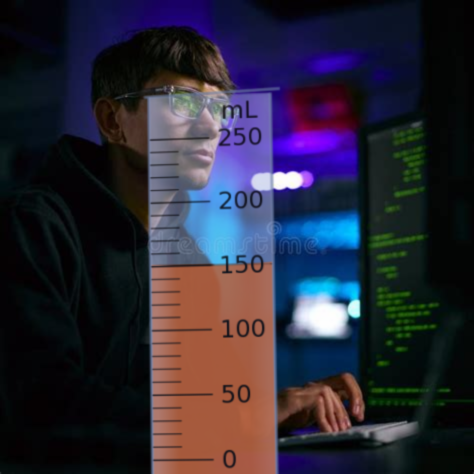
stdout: 150; mL
